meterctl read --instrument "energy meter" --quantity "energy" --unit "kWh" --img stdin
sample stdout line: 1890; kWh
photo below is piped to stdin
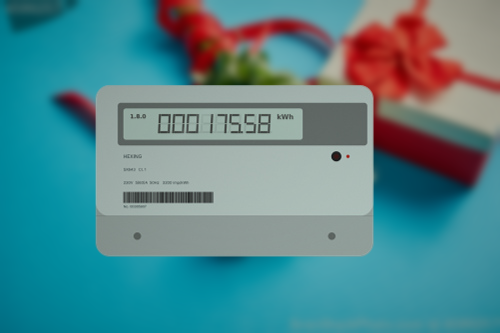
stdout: 175.58; kWh
